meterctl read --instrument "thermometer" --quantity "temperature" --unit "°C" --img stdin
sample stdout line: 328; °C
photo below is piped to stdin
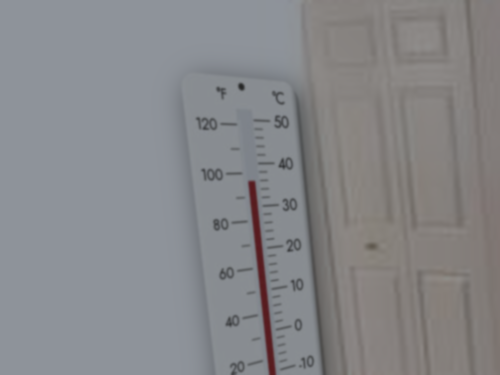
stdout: 36; °C
